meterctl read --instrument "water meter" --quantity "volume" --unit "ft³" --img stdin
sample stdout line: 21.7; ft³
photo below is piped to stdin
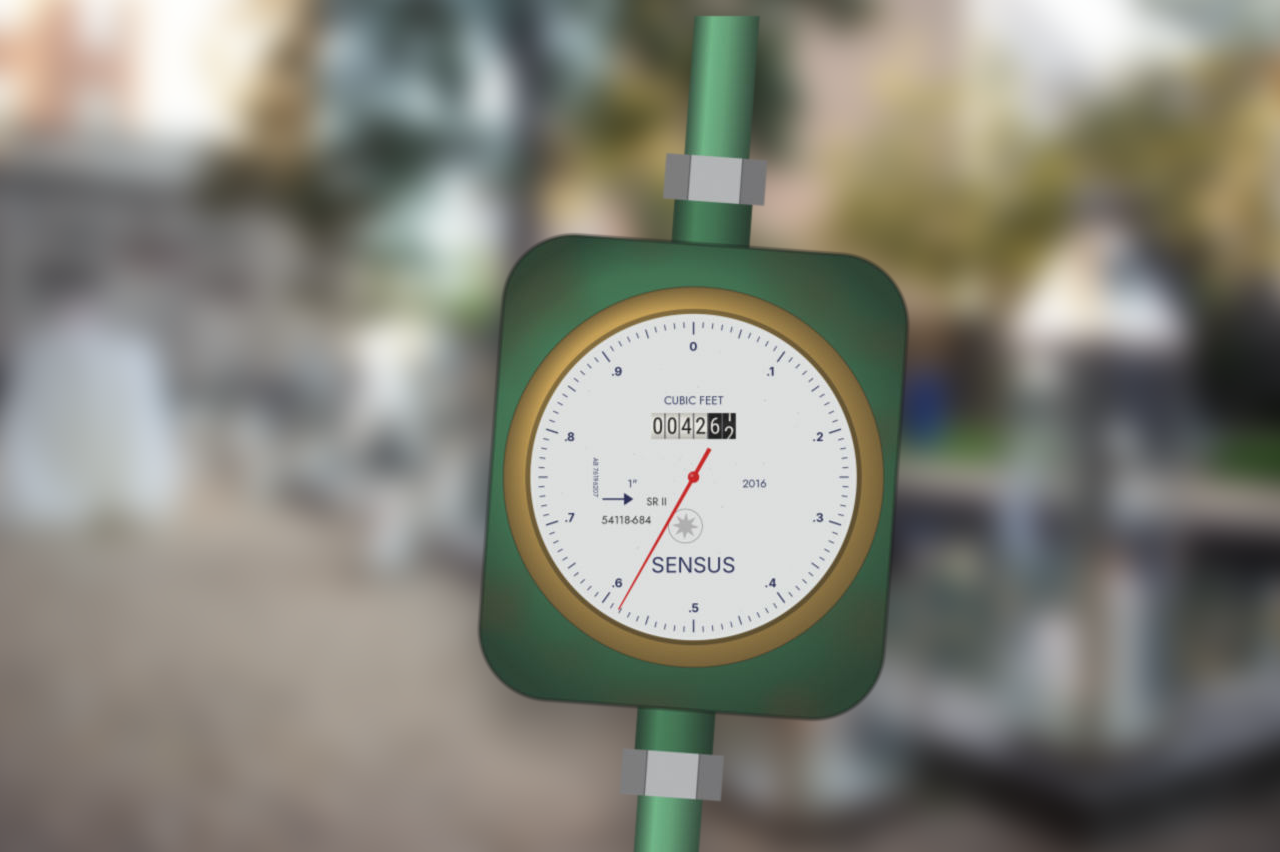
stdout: 4261.58; ft³
